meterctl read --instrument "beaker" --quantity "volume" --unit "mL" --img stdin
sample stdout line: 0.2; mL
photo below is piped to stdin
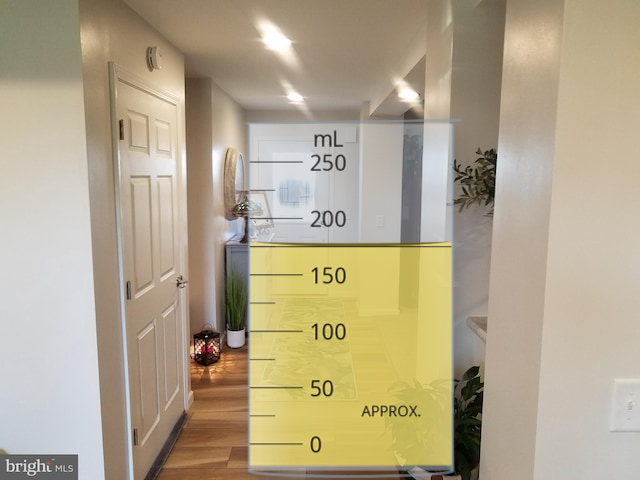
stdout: 175; mL
